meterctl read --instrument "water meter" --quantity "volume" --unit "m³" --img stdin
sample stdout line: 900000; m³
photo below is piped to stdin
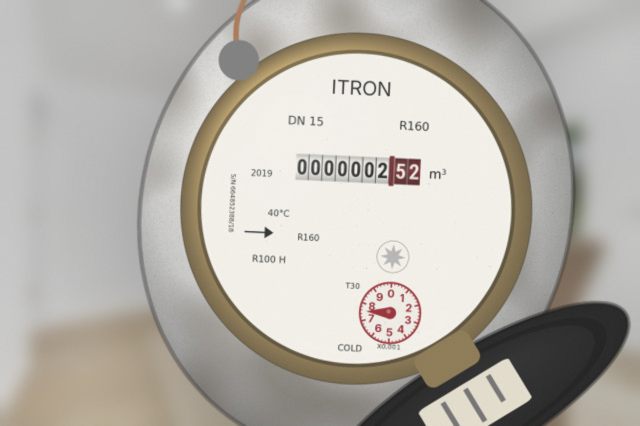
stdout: 2.527; m³
